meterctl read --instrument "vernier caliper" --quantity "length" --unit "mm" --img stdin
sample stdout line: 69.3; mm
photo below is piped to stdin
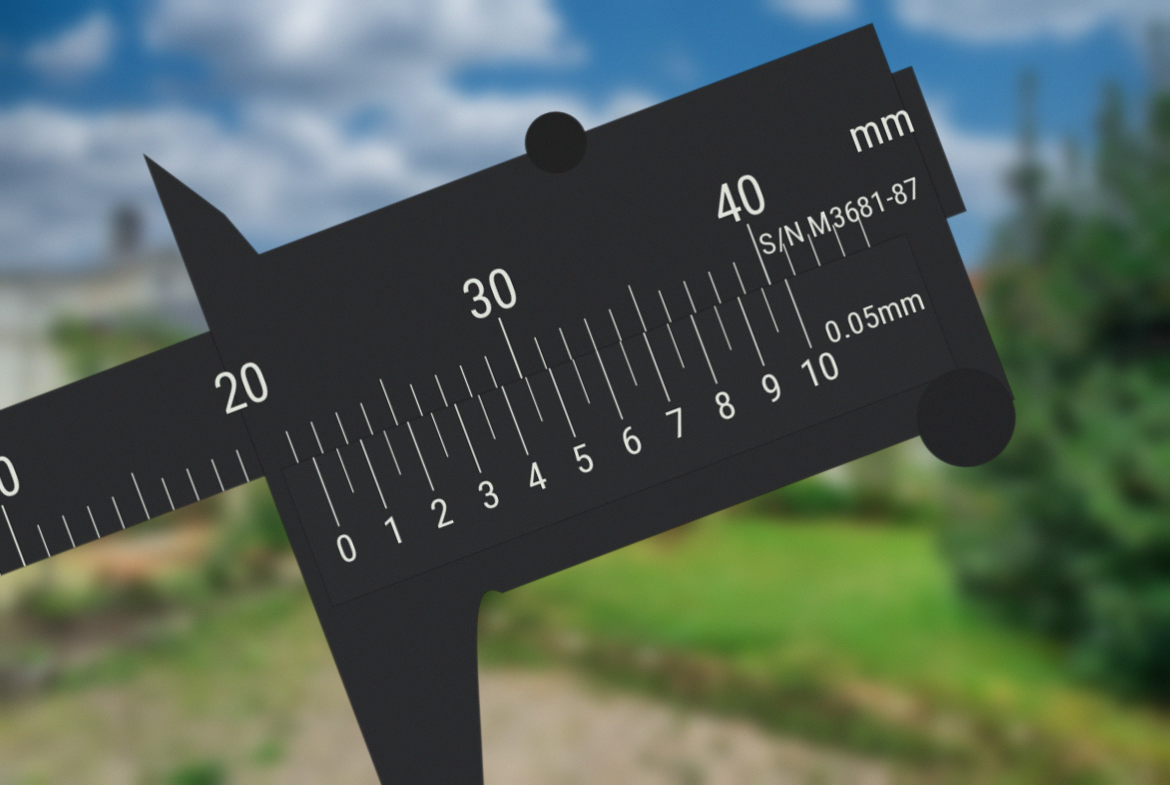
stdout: 21.60; mm
